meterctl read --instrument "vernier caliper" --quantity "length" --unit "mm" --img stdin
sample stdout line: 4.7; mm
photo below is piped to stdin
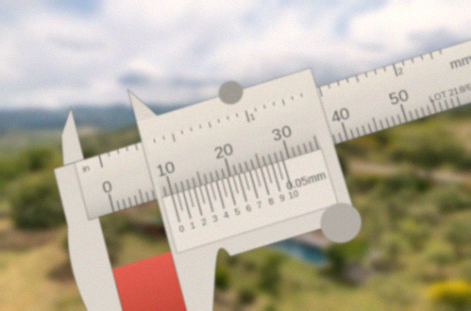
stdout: 10.0; mm
